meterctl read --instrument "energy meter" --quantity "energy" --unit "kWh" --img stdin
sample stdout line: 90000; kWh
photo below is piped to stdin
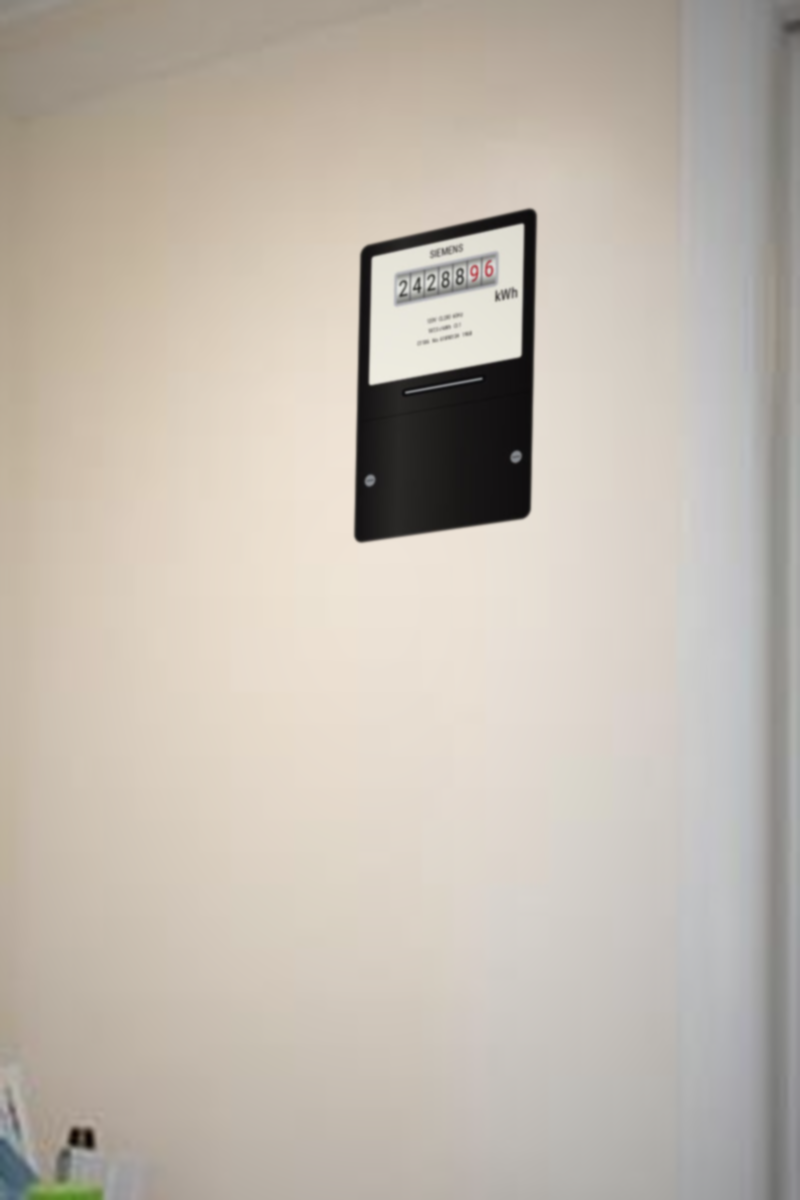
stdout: 24288.96; kWh
